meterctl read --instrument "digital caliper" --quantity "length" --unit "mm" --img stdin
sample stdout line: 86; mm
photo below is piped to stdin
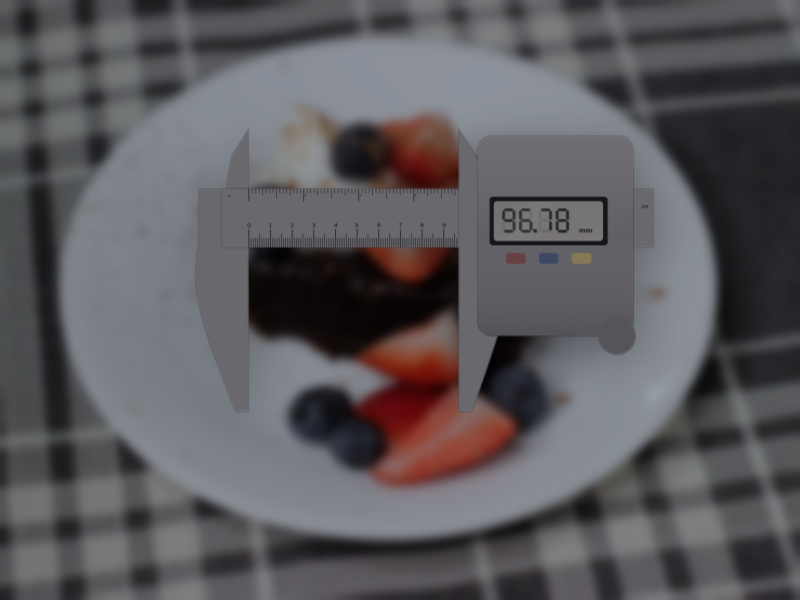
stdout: 96.78; mm
